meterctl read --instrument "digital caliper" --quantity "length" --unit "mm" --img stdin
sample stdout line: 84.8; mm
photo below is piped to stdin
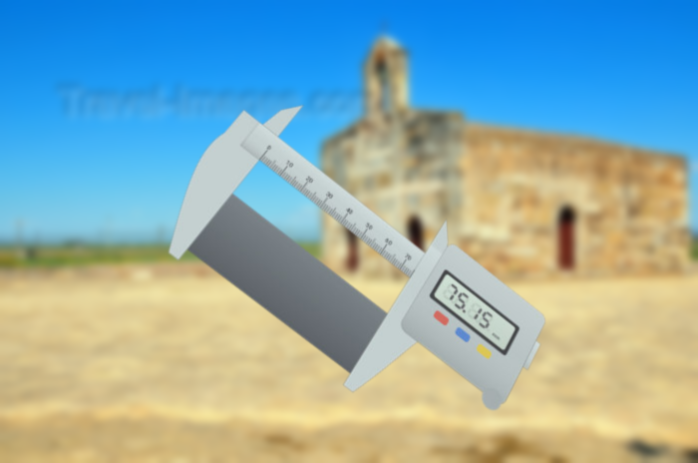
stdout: 75.15; mm
